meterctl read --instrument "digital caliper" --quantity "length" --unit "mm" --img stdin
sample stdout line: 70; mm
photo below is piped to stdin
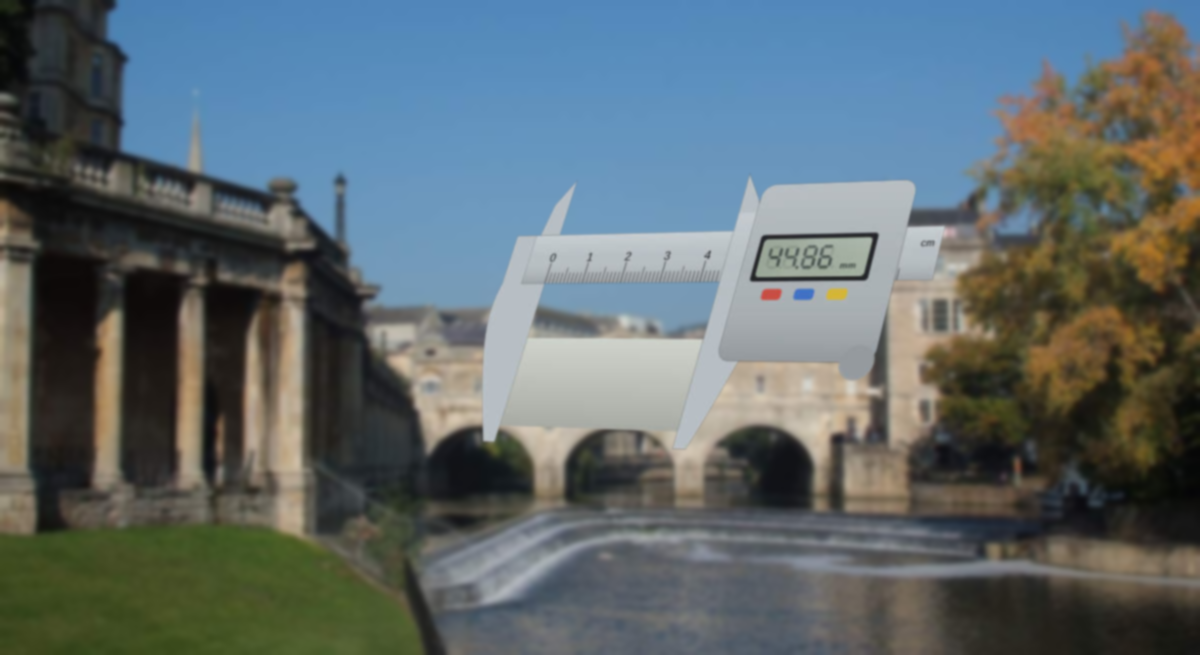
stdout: 44.86; mm
